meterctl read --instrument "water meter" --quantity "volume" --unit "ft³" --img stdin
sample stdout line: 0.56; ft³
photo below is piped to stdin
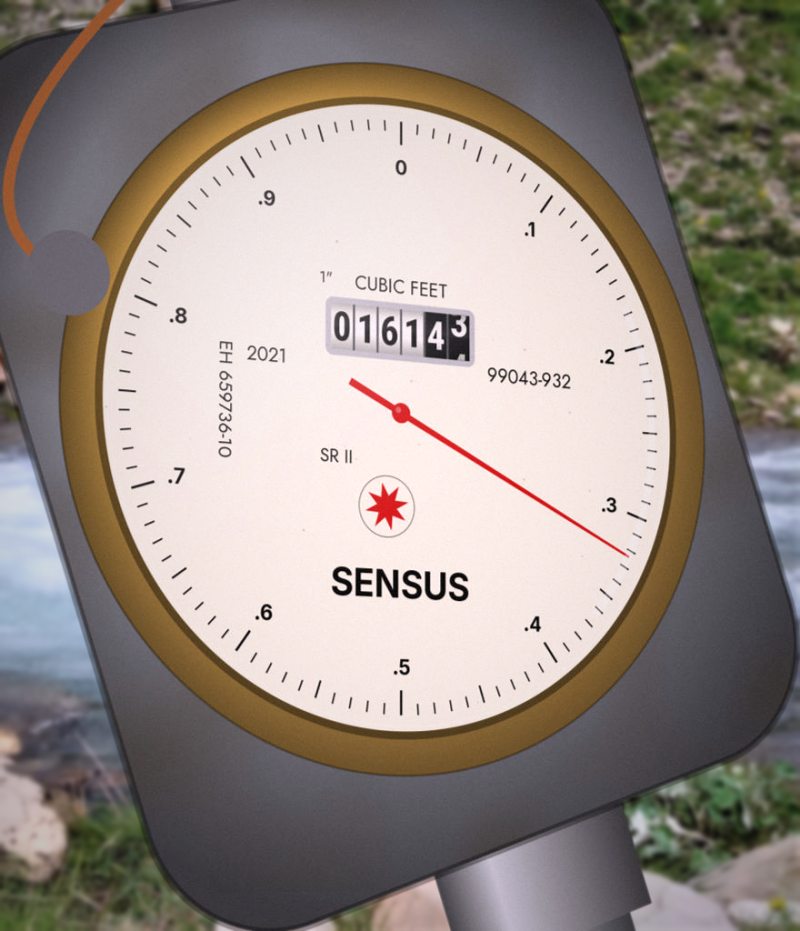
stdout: 16143.32; ft³
